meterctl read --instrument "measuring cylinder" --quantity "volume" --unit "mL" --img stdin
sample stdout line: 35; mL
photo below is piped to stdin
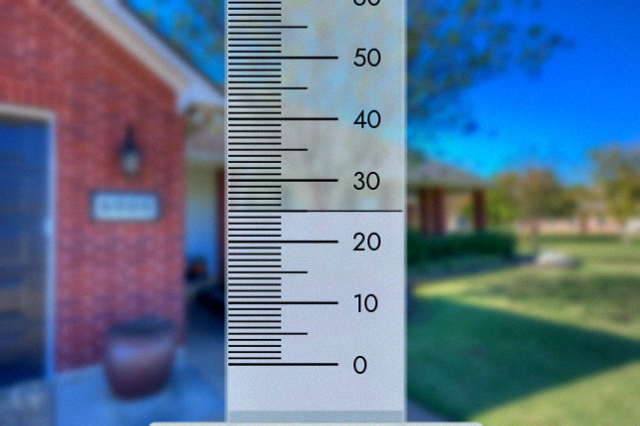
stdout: 25; mL
